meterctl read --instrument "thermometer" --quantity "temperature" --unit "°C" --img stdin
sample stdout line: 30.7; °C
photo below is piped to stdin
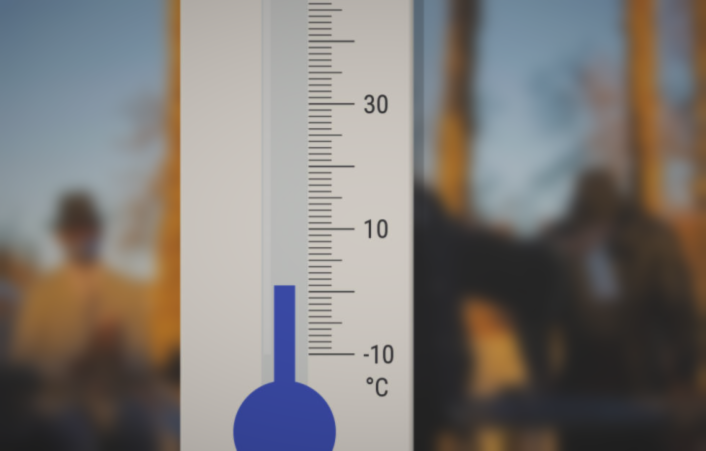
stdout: 1; °C
